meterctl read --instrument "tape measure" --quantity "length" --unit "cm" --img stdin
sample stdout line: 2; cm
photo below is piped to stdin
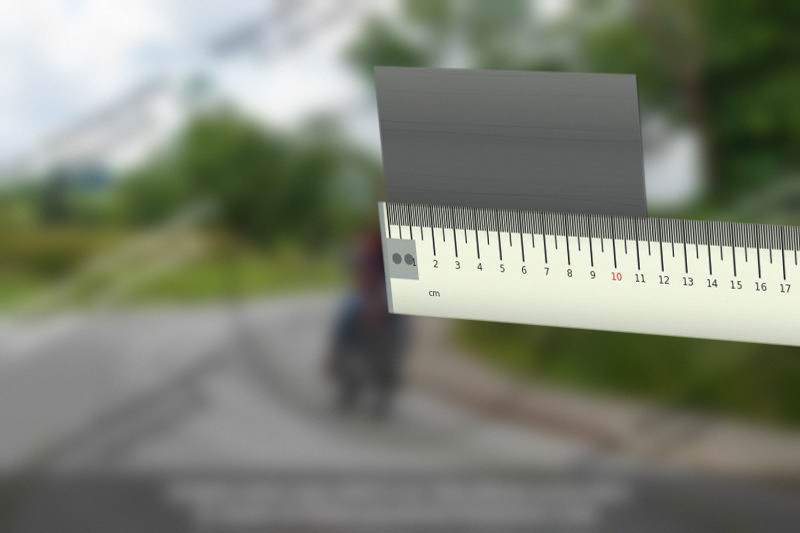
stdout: 11.5; cm
